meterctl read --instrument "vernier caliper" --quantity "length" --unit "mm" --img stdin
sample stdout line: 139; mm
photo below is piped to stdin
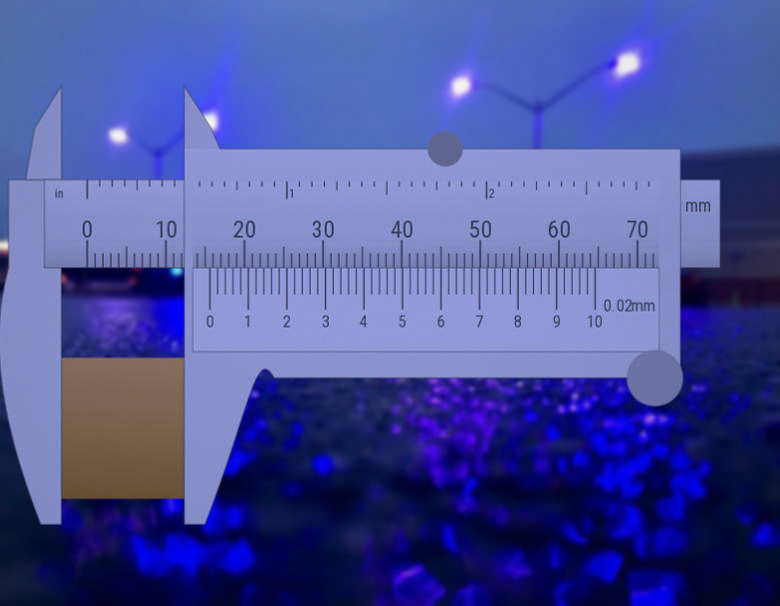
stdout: 15.6; mm
